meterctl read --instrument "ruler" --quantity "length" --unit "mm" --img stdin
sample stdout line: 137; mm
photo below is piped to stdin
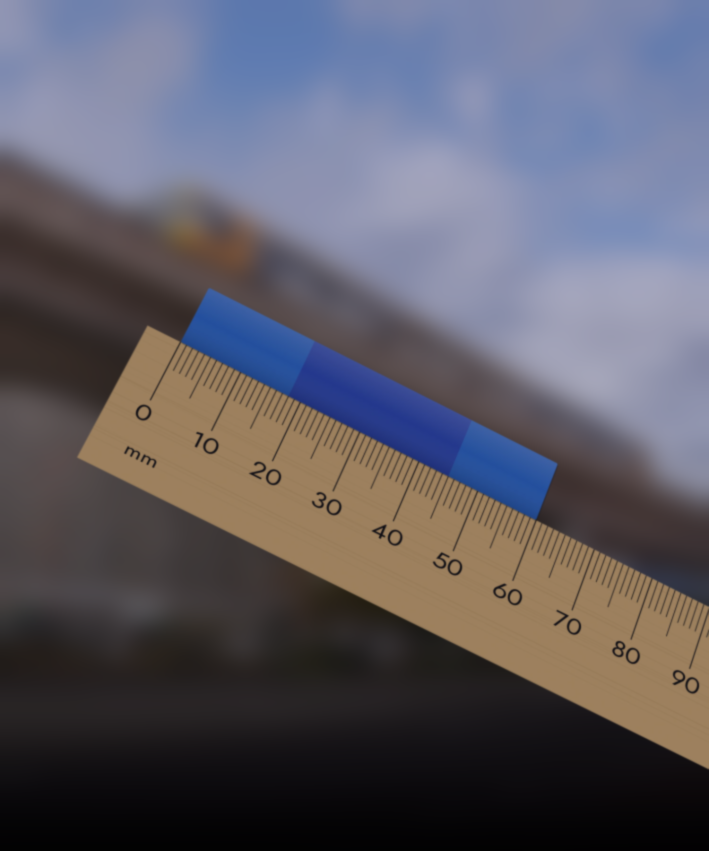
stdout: 60; mm
